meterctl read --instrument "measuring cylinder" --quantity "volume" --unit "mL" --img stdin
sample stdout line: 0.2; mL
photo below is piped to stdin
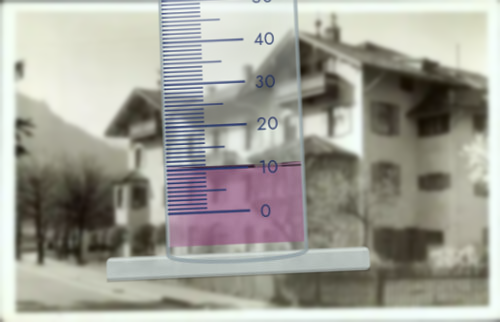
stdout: 10; mL
